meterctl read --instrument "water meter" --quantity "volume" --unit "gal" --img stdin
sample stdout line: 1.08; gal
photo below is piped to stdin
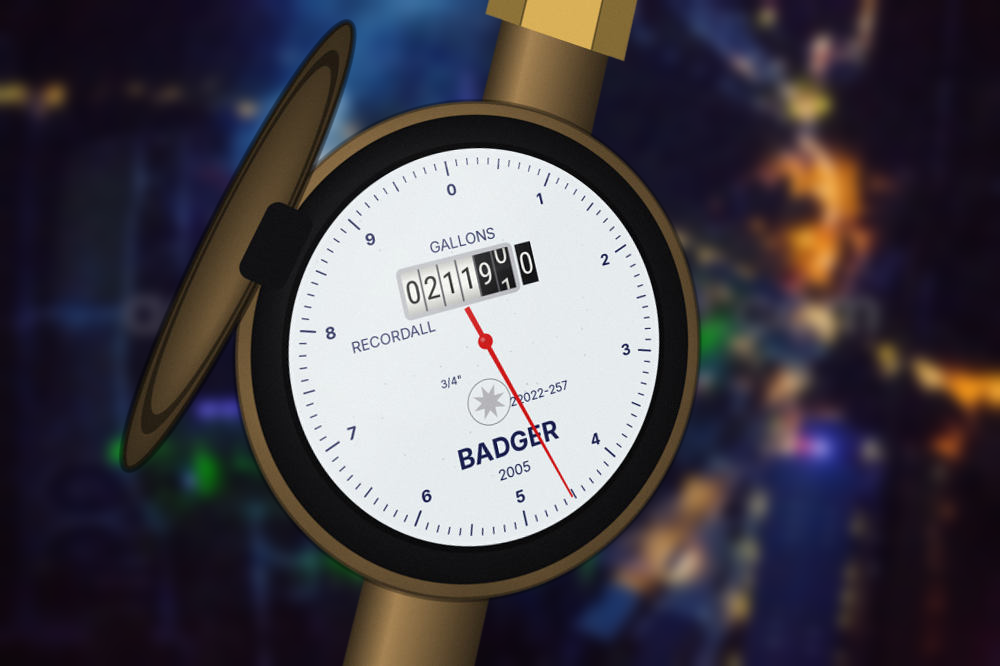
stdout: 211904.5; gal
